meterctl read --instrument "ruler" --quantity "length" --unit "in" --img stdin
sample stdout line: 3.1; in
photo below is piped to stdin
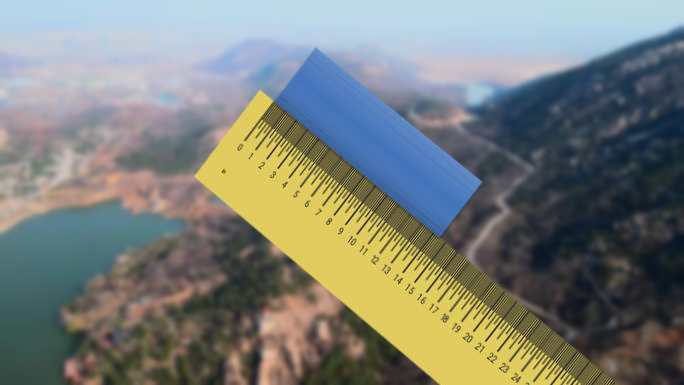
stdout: 14.5; in
